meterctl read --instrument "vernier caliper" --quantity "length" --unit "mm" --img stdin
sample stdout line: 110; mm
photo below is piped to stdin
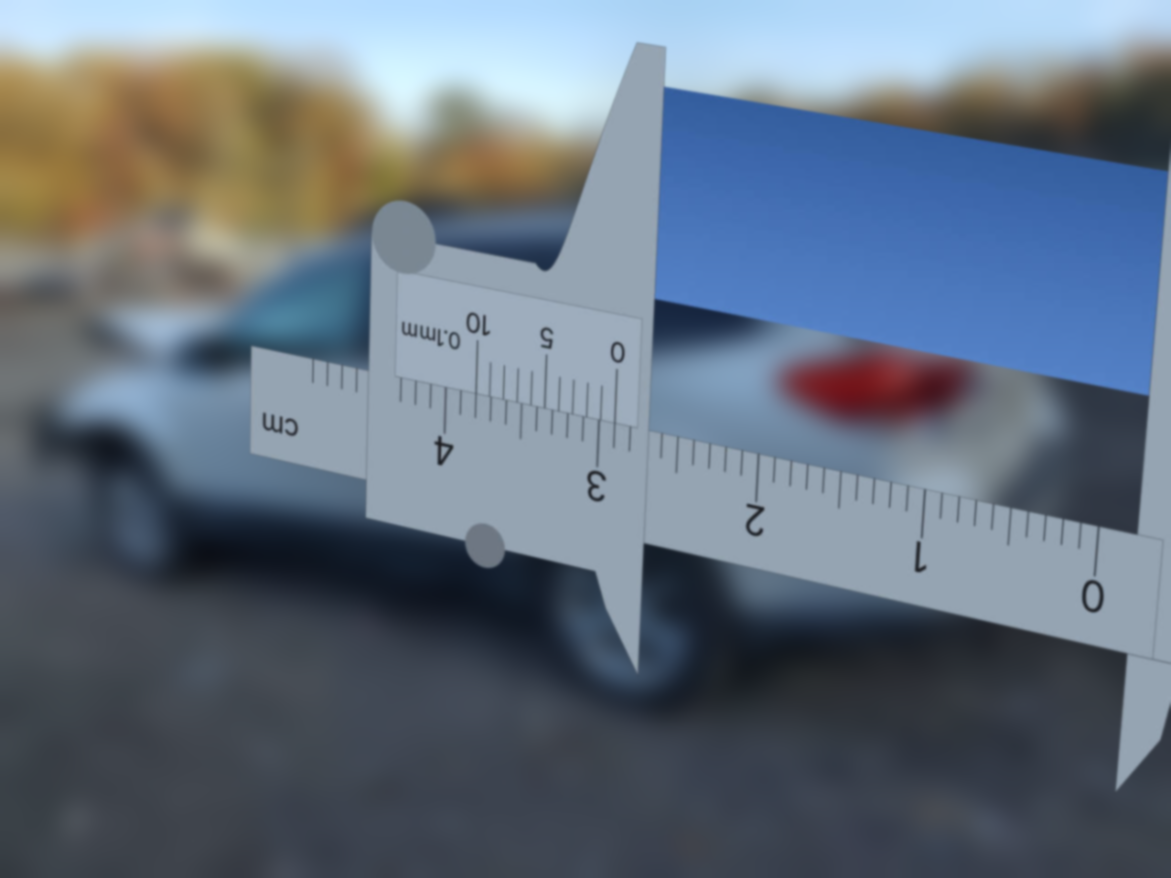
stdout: 29.0; mm
